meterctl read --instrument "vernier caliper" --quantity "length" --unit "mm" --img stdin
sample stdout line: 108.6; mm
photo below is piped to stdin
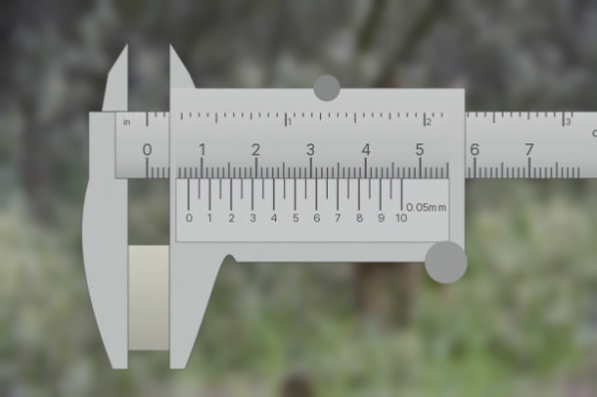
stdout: 7.6; mm
